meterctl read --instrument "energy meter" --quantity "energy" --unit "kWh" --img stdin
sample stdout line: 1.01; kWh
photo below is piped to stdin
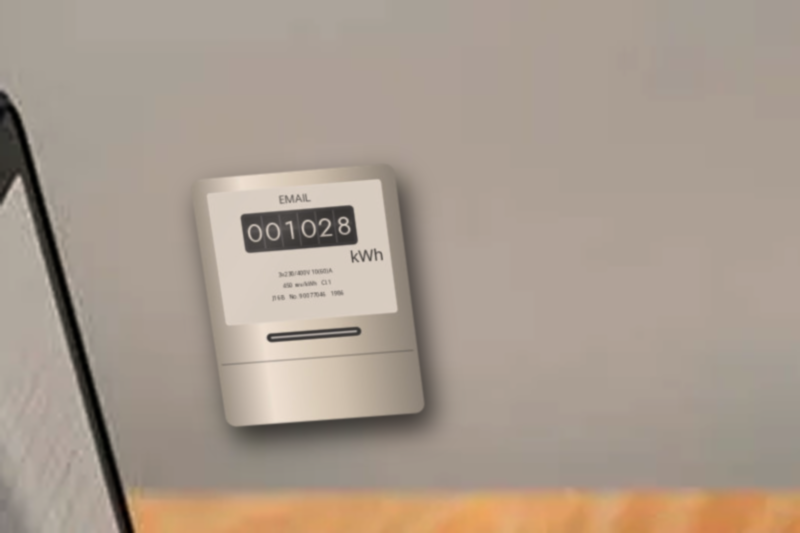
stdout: 1028; kWh
